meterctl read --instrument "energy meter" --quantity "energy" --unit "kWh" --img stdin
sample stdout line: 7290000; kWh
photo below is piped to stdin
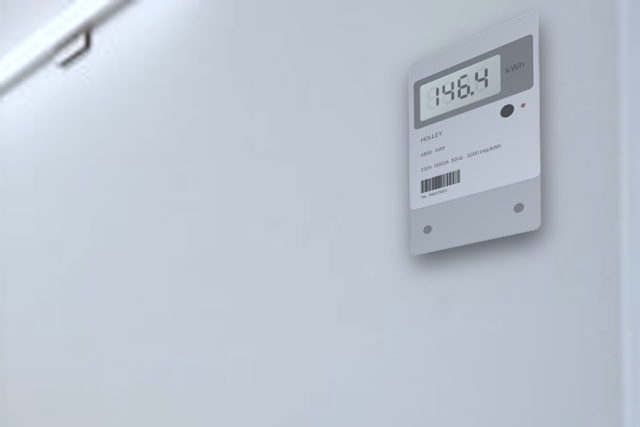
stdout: 146.4; kWh
